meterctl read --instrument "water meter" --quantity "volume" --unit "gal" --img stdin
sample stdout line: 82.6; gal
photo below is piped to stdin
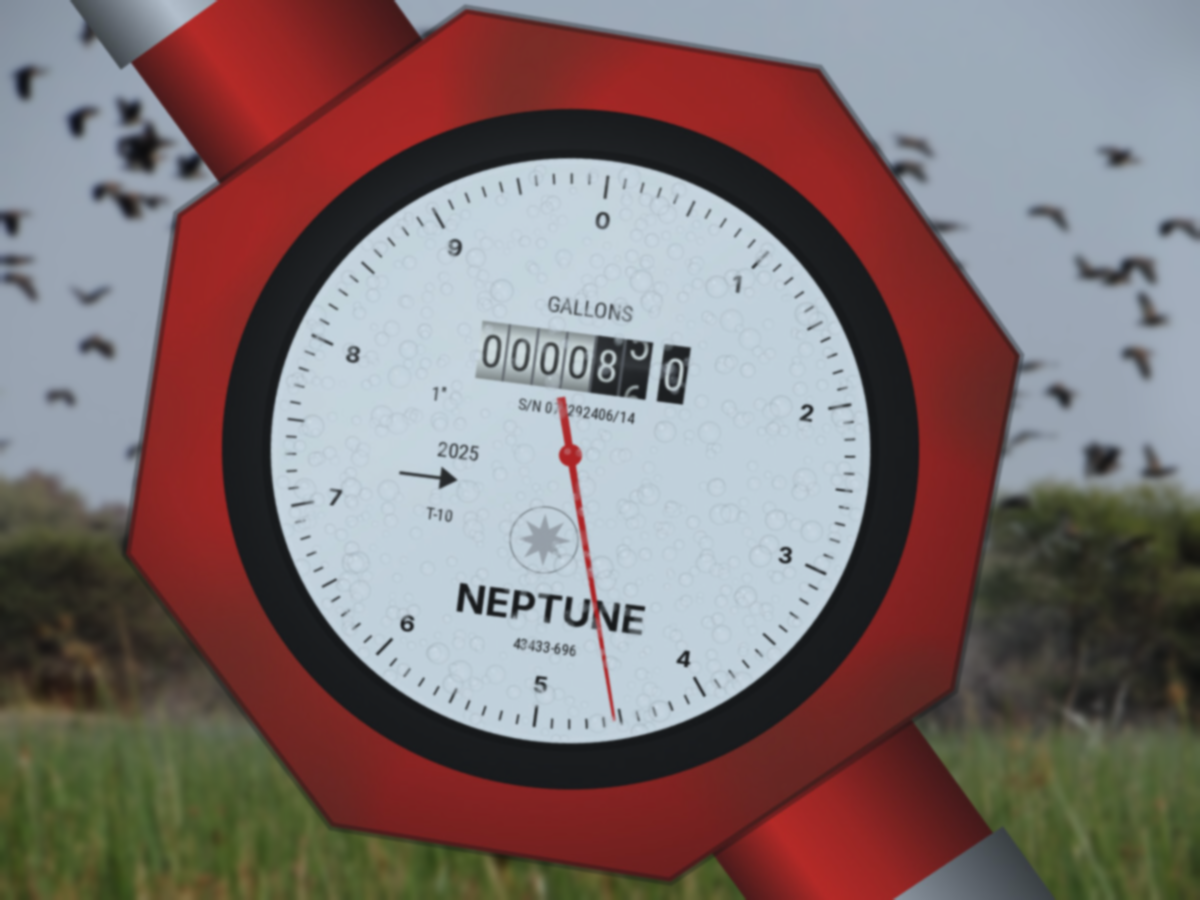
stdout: 854.5; gal
